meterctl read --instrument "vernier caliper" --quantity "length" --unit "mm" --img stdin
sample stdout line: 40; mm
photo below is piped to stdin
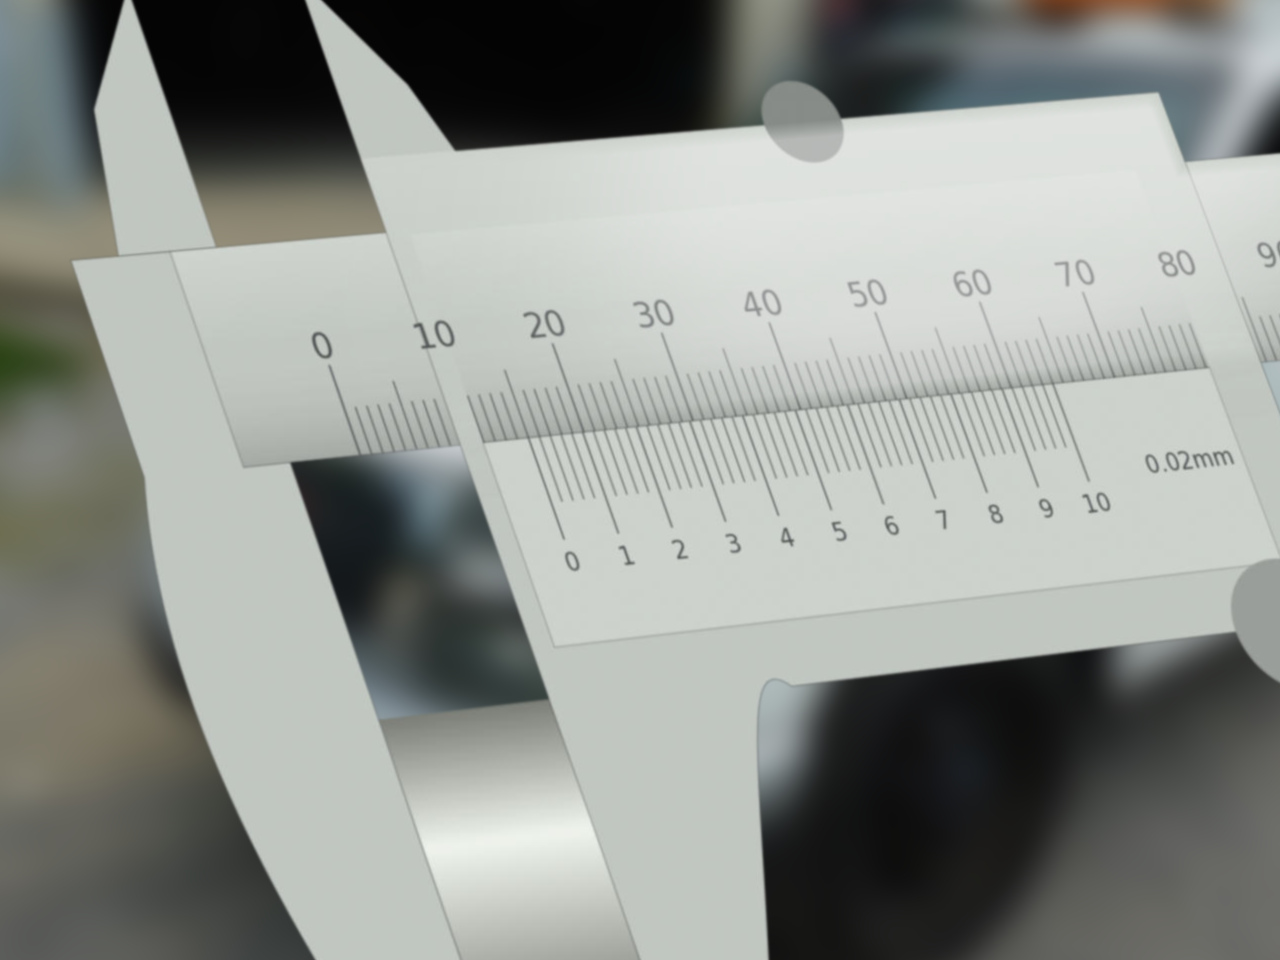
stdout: 15.0; mm
